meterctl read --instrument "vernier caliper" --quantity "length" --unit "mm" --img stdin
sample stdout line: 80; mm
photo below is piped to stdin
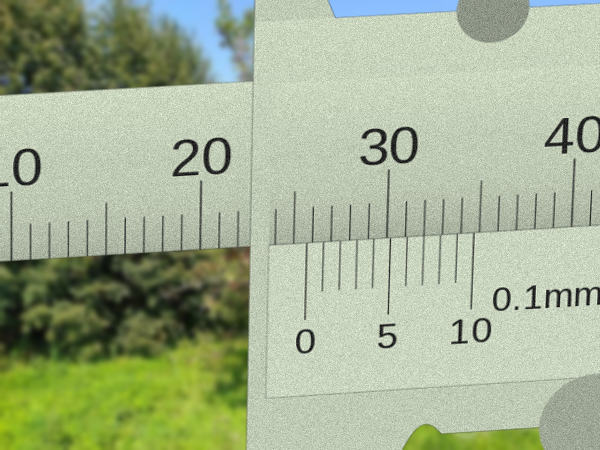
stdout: 25.7; mm
